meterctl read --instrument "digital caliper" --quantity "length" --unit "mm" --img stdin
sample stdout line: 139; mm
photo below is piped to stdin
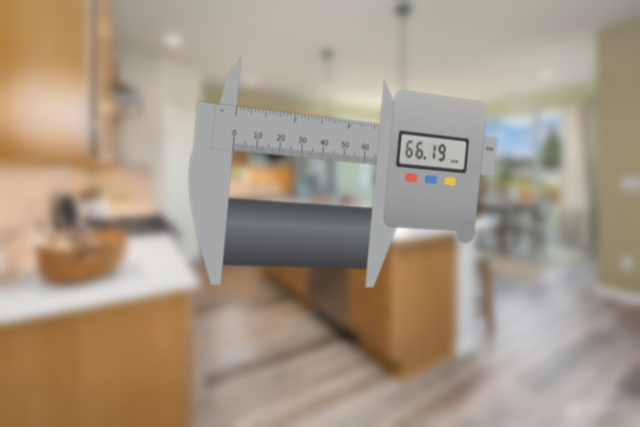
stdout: 66.19; mm
